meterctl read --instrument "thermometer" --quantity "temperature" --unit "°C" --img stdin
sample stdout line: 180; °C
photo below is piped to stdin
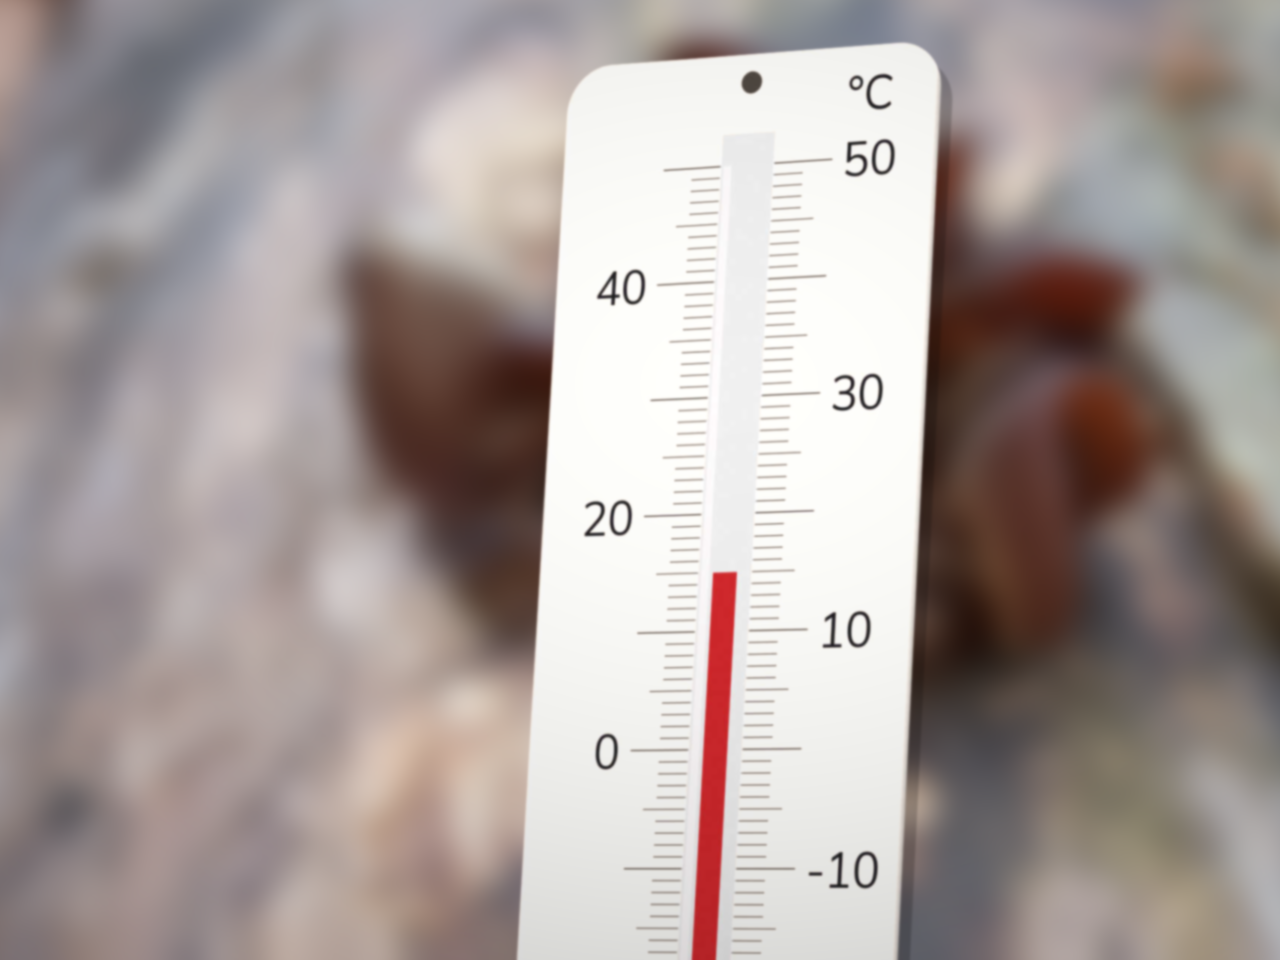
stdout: 15; °C
